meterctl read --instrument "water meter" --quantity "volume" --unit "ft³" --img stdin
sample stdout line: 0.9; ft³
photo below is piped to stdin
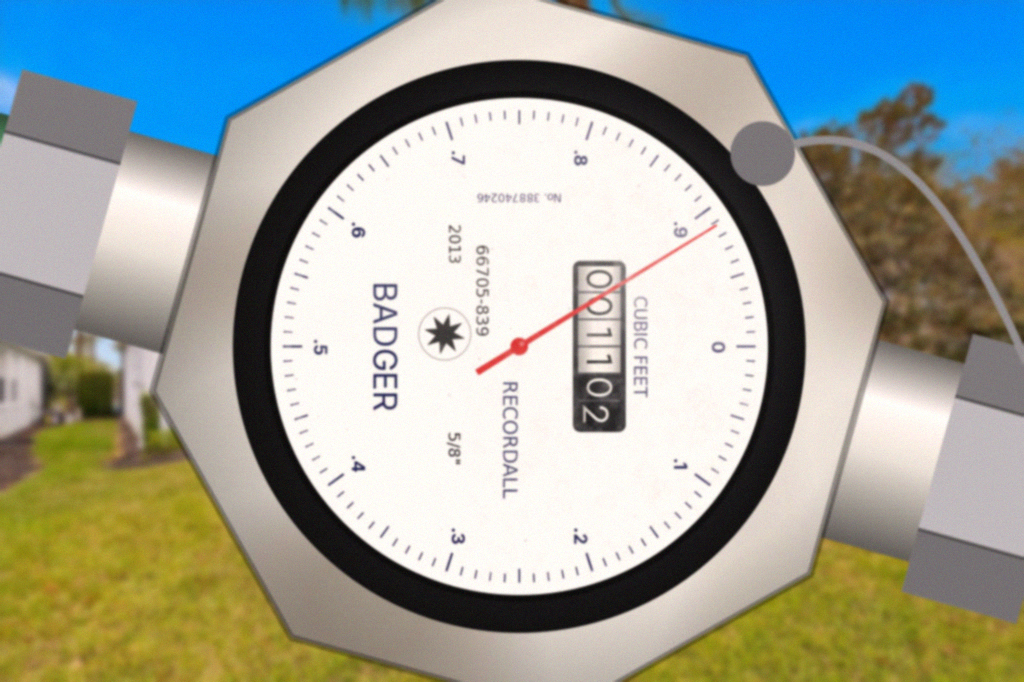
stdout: 1101.91; ft³
